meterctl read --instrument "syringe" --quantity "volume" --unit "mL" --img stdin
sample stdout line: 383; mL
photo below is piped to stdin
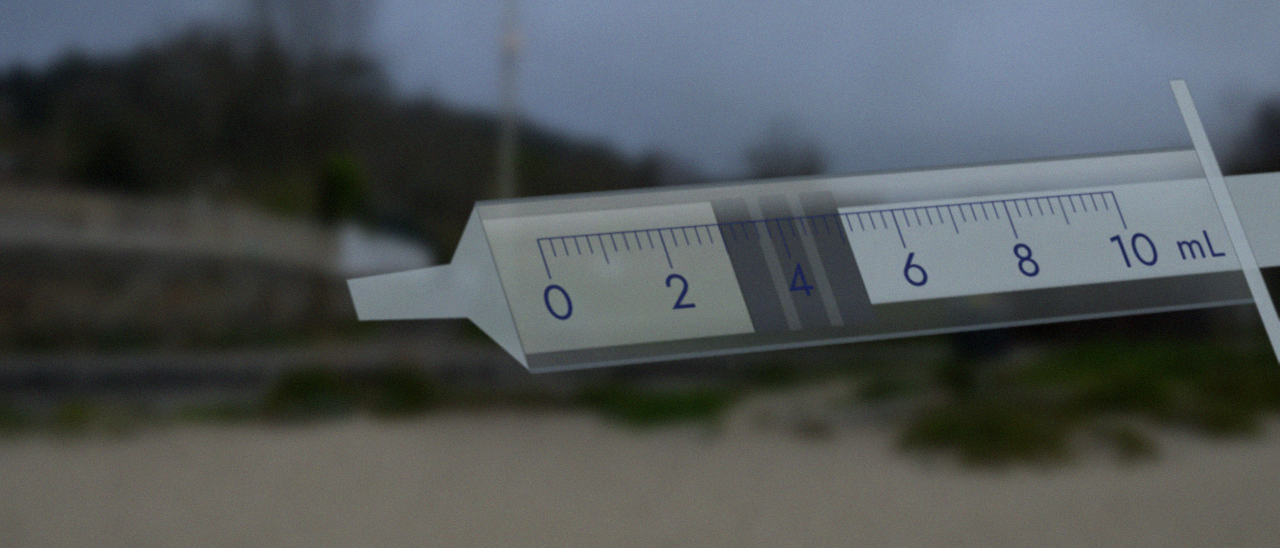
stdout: 3; mL
